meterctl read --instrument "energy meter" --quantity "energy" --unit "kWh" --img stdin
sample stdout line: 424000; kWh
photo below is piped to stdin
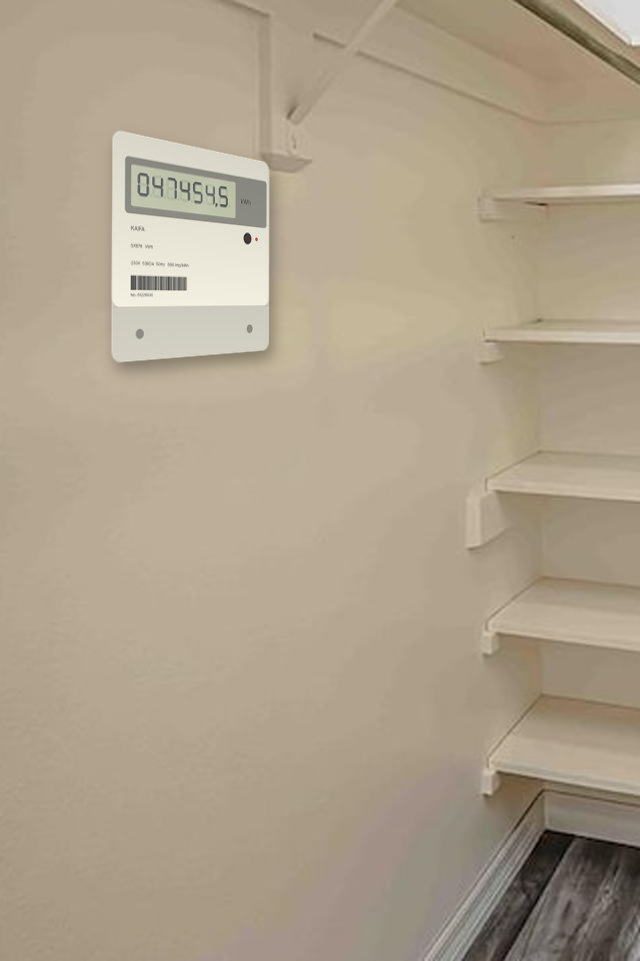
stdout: 47454.5; kWh
